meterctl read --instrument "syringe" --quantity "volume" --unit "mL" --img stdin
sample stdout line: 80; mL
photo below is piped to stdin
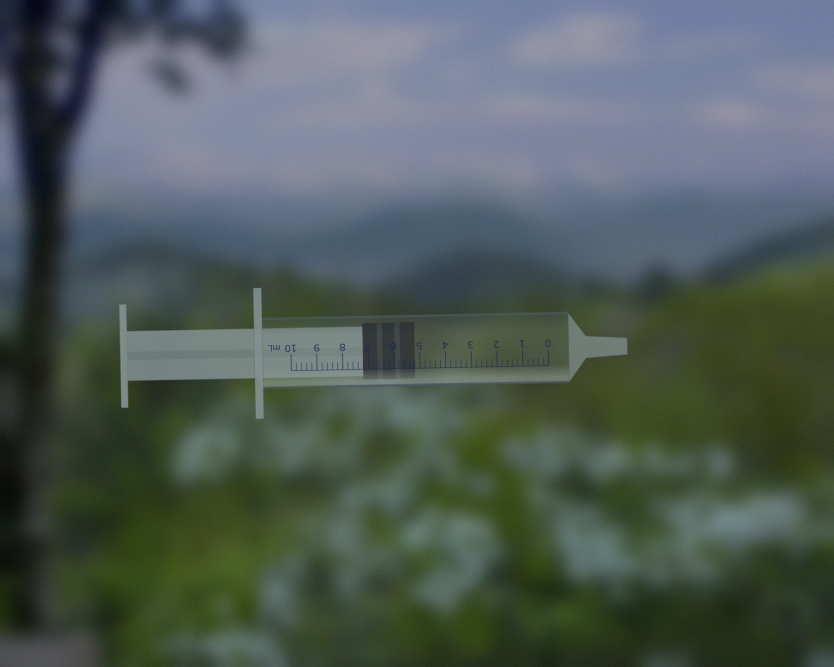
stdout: 5.2; mL
